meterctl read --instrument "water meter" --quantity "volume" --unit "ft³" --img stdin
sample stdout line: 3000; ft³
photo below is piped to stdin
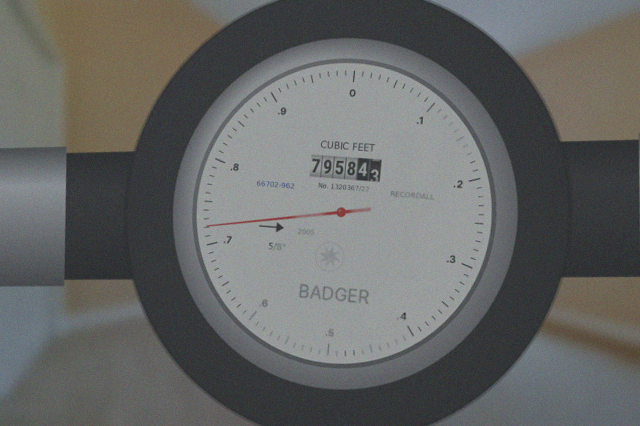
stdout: 795842.72; ft³
